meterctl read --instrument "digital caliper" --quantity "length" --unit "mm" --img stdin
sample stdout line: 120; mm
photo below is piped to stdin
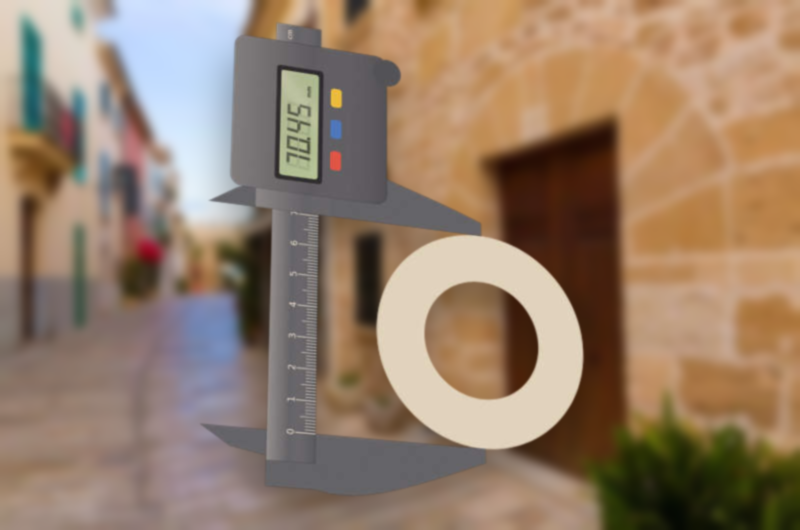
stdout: 70.45; mm
